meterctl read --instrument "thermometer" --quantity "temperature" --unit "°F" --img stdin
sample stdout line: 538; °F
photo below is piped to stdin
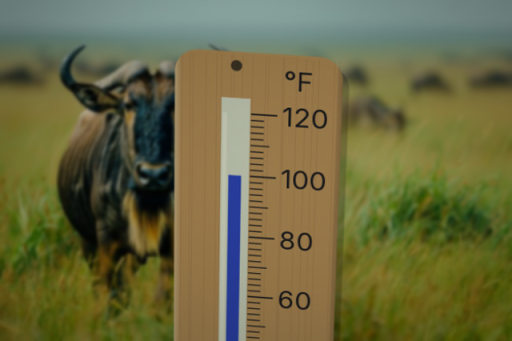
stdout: 100; °F
